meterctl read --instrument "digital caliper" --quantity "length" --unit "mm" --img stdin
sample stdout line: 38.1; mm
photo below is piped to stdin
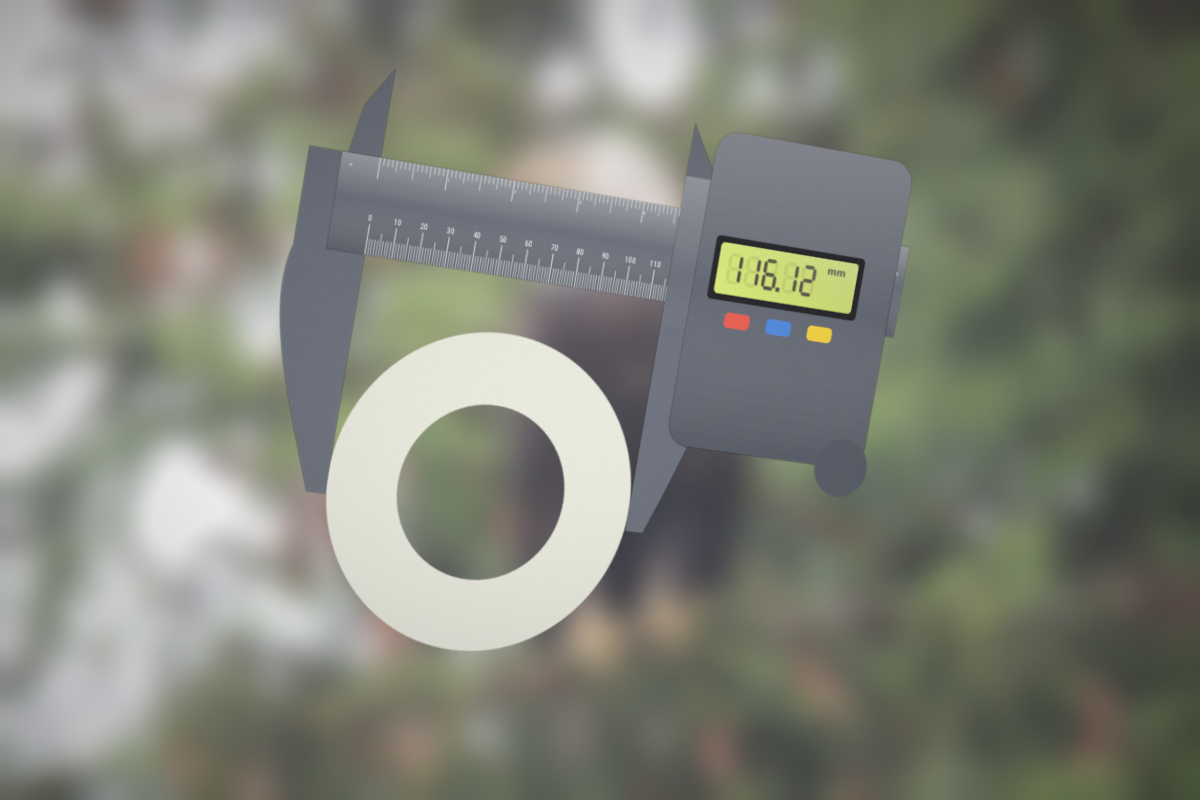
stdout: 116.12; mm
